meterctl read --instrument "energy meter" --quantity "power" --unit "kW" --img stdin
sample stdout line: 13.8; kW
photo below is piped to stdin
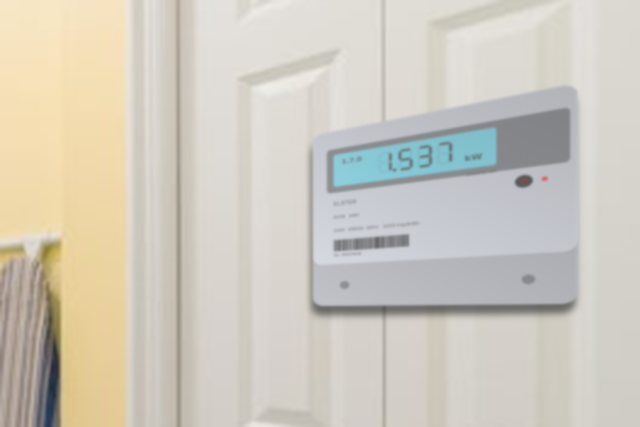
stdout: 1.537; kW
